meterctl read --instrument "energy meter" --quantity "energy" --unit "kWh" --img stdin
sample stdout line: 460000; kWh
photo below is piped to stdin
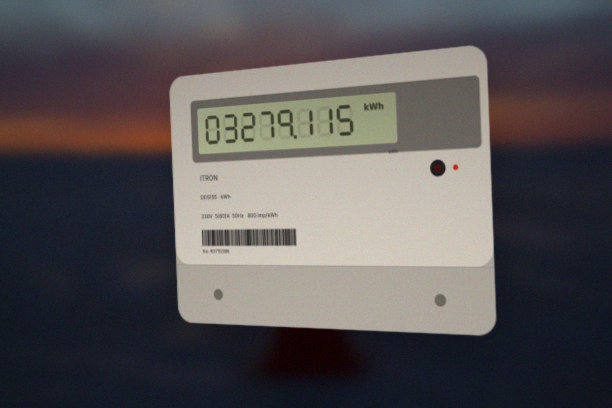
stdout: 3279.115; kWh
